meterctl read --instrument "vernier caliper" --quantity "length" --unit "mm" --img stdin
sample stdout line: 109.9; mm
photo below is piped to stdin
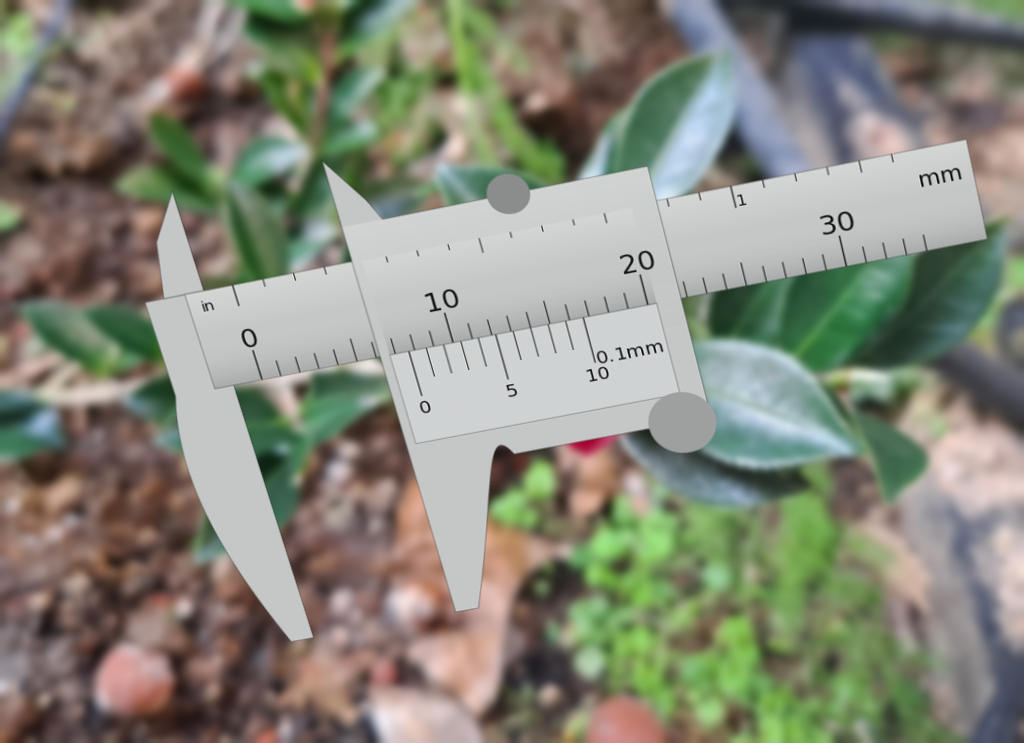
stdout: 7.7; mm
